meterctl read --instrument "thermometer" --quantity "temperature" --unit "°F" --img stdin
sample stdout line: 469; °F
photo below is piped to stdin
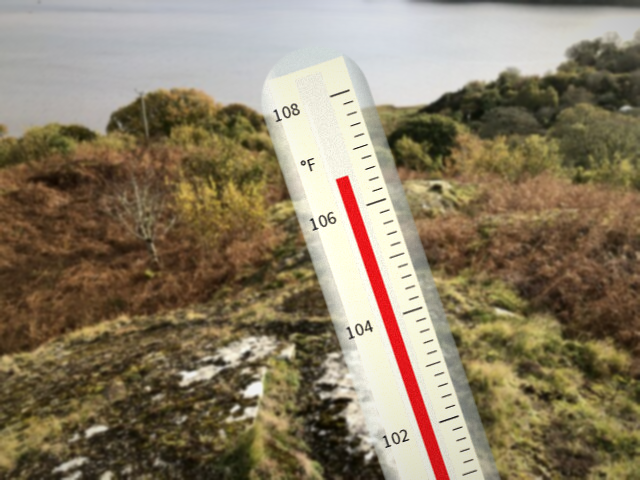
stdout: 106.6; °F
